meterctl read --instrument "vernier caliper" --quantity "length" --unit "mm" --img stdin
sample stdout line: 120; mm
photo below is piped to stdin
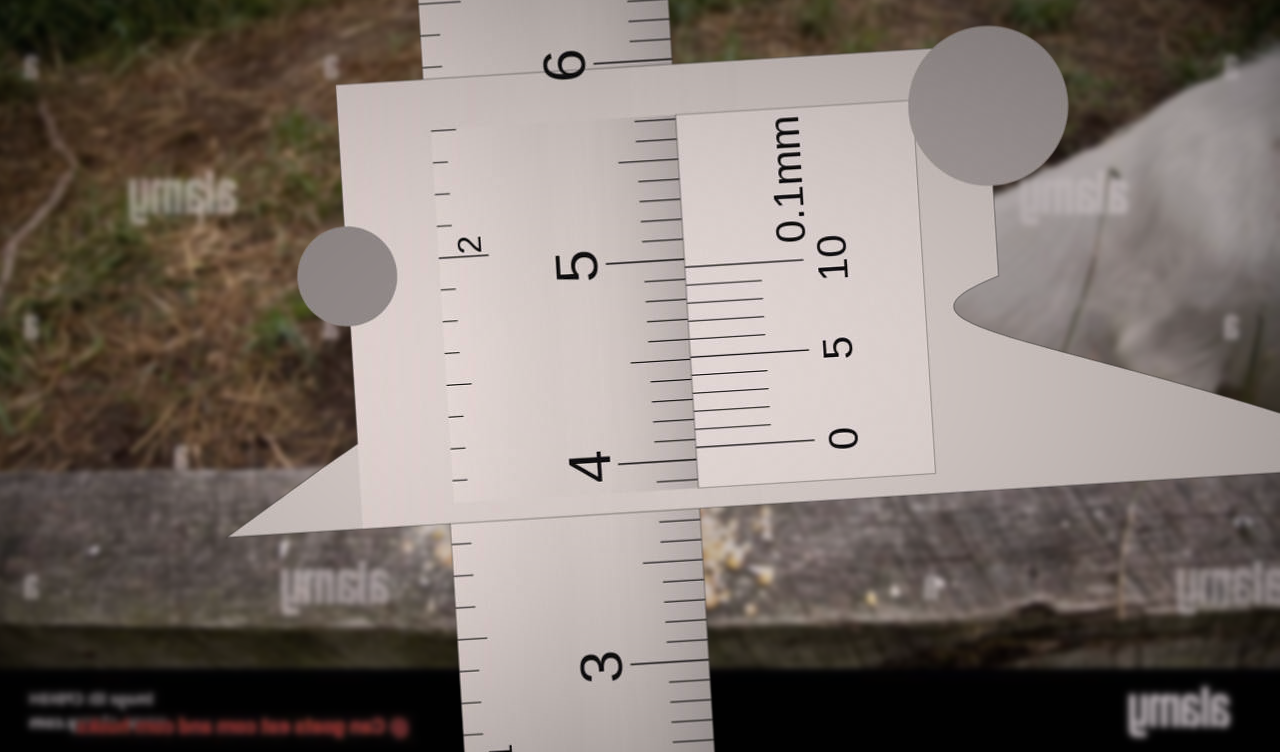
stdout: 40.6; mm
